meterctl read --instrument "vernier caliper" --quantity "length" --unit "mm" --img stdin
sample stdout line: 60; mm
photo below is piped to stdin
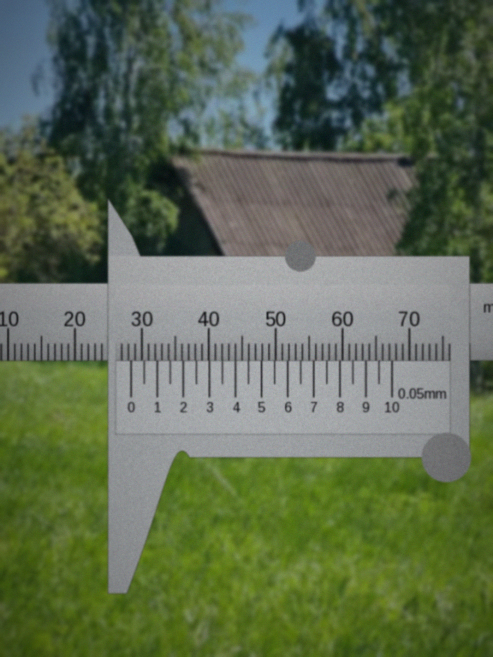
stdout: 28.4; mm
